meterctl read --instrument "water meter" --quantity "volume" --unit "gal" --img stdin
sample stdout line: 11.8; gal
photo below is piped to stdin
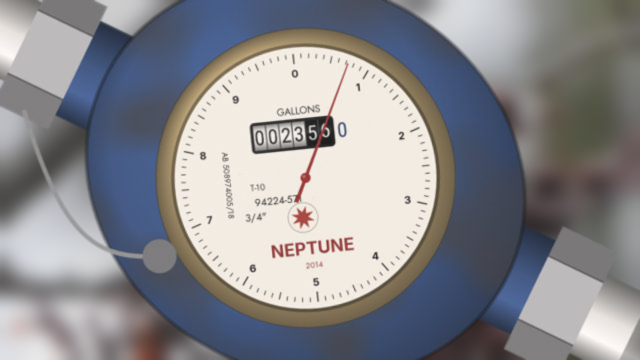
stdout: 23560.7; gal
